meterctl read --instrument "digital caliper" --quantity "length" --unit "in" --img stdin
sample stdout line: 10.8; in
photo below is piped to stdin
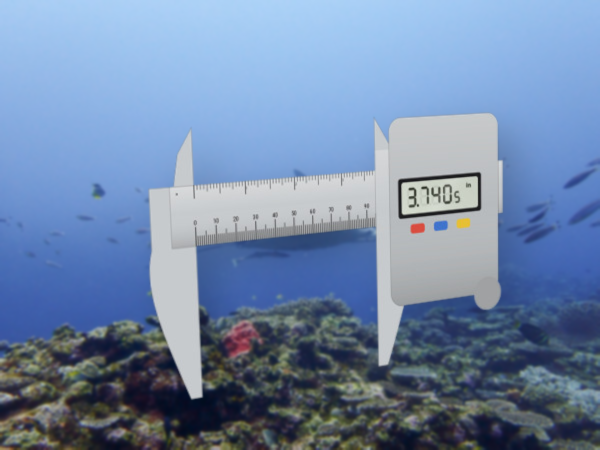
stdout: 3.7405; in
